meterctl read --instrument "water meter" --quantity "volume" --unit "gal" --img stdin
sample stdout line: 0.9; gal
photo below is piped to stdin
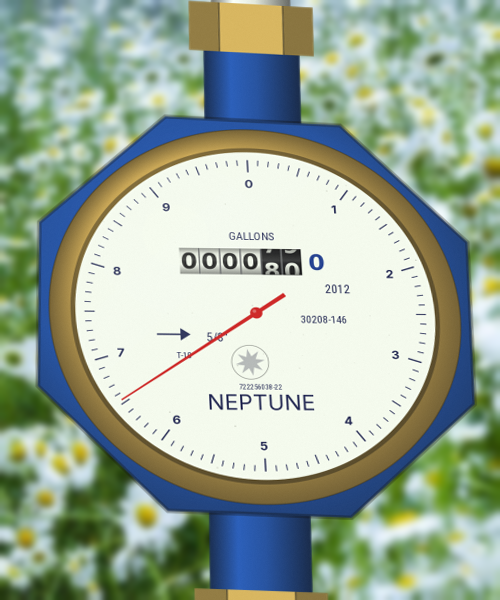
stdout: 796.5; gal
